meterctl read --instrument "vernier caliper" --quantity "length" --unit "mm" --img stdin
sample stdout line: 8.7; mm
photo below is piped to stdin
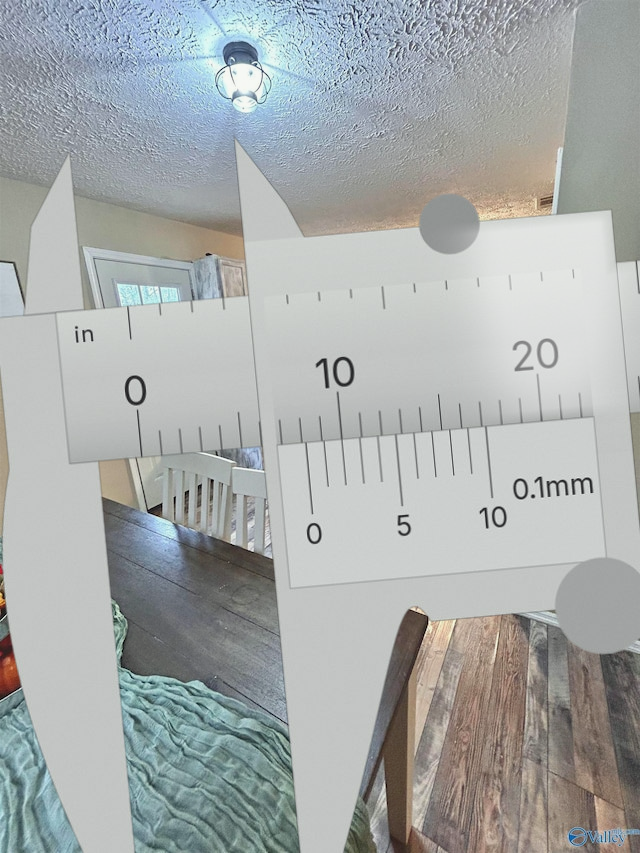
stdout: 8.2; mm
